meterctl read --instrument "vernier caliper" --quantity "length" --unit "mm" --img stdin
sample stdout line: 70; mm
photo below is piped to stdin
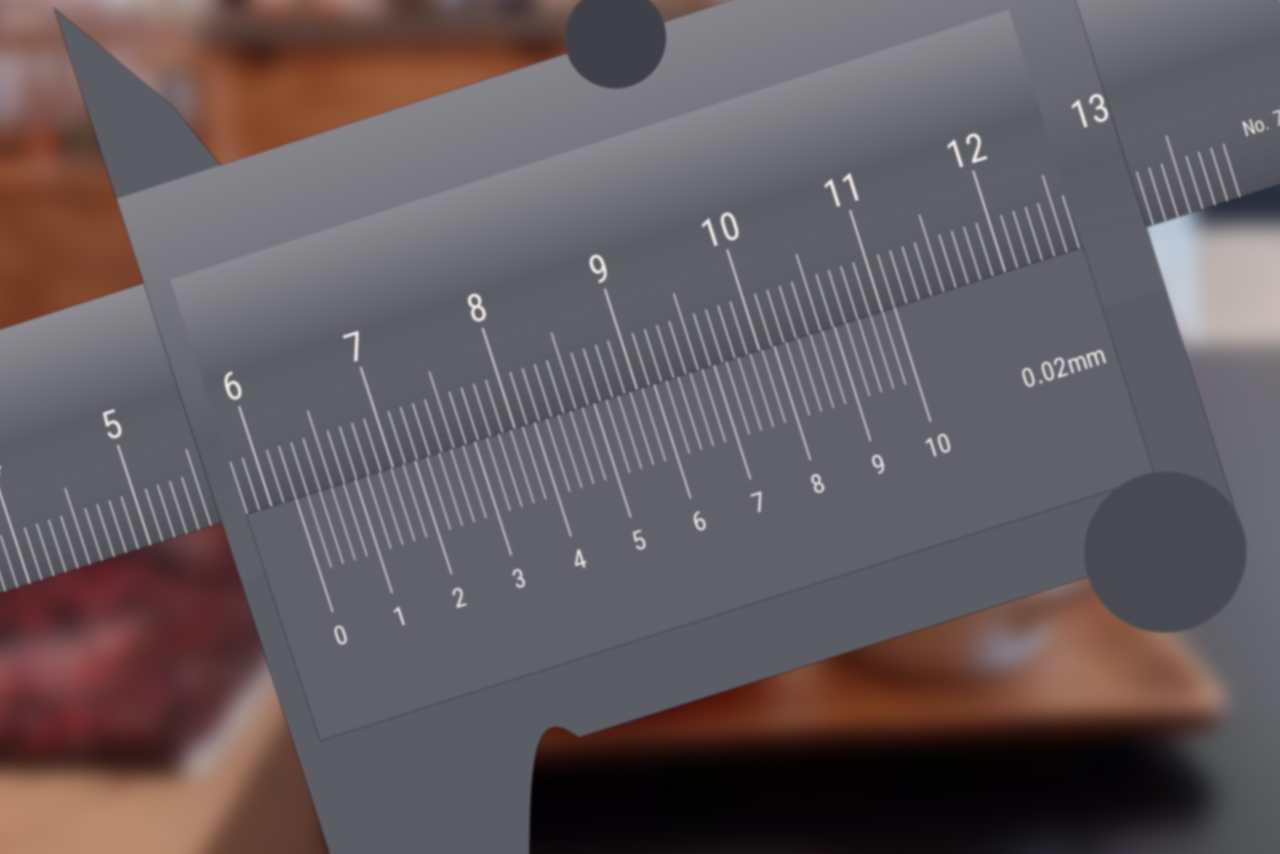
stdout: 62.0; mm
